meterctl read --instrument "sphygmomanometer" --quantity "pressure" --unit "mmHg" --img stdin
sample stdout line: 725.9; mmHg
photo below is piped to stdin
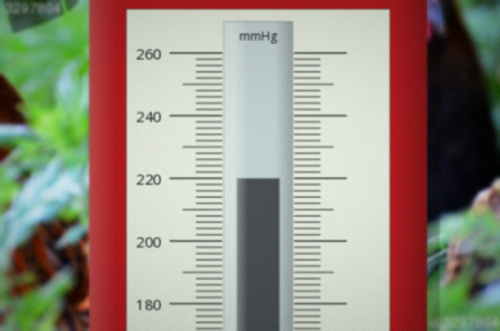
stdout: 220; mmHg
